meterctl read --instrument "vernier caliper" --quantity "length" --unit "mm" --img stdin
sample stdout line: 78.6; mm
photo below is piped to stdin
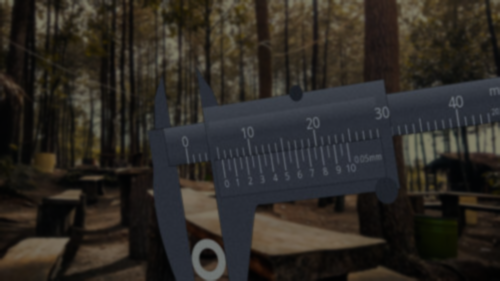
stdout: 5.5; mm
